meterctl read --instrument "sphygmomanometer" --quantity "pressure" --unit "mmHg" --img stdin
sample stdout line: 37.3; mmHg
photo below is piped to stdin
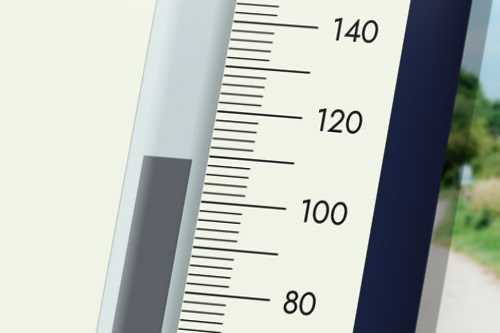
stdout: 109; mmHg
